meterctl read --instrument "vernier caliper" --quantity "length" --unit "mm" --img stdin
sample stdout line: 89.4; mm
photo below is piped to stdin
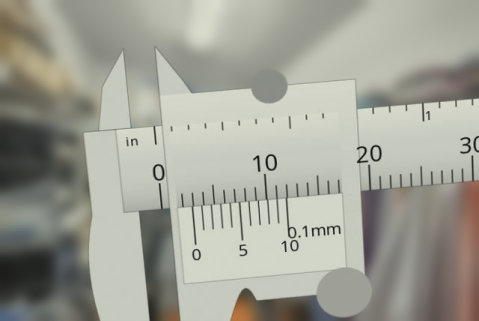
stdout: 2.9; mm
